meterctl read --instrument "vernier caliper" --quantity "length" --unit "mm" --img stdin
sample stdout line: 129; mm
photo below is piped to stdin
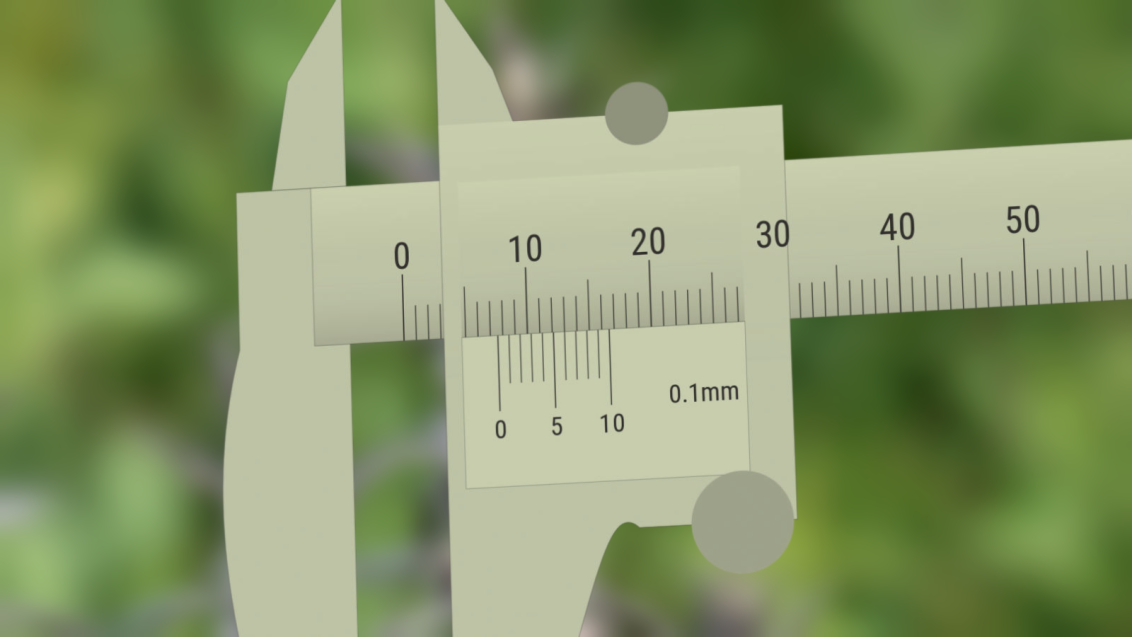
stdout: 7.6; mm
